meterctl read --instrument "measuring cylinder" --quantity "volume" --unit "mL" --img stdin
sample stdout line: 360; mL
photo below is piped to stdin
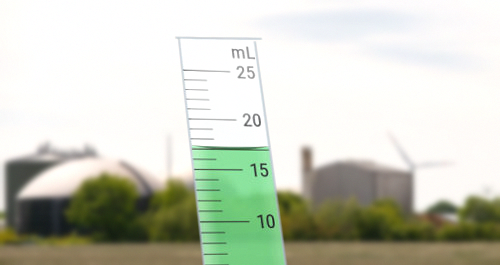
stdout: 17; mL
